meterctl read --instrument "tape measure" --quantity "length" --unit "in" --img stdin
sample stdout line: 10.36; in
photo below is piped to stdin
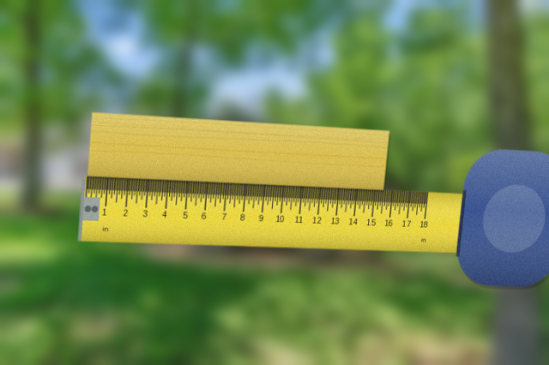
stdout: 15.5; in
